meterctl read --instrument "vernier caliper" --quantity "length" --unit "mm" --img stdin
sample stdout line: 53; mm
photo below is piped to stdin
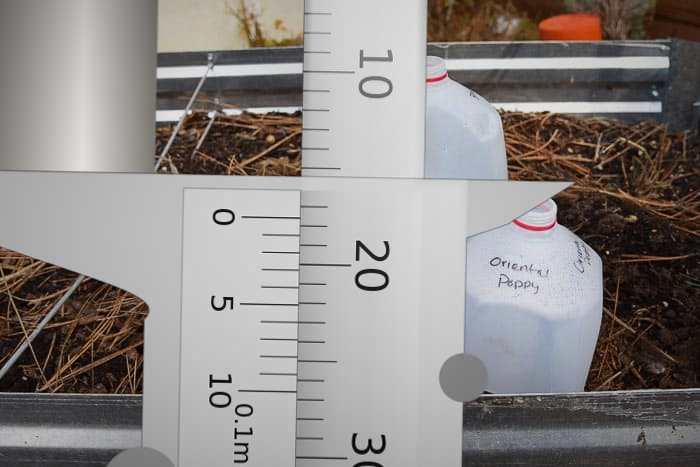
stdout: 17.6; mm
